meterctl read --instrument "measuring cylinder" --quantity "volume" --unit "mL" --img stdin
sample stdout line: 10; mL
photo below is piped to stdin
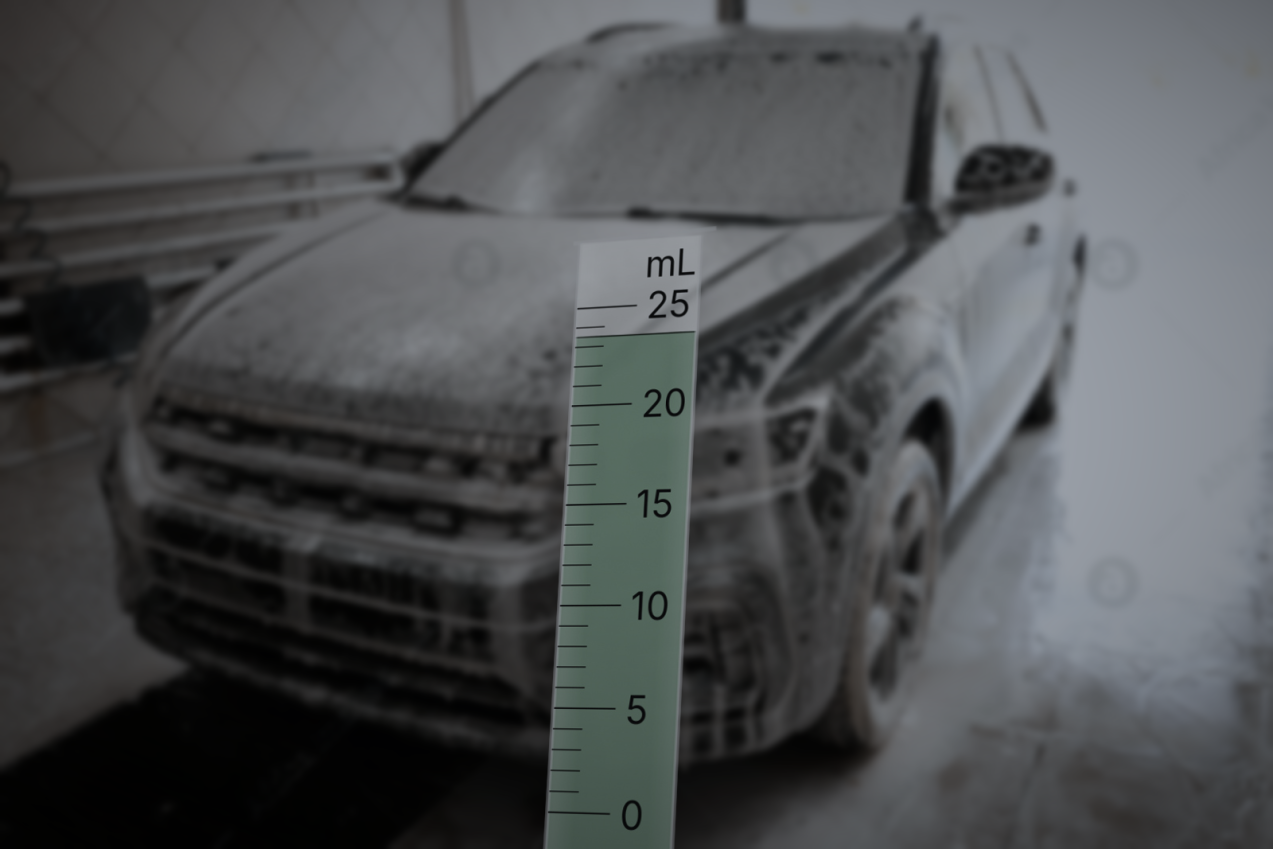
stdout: 23.5; mL
